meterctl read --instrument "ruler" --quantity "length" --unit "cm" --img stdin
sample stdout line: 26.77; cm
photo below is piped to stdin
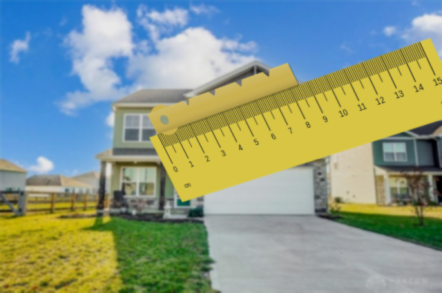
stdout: 8.5; cm
